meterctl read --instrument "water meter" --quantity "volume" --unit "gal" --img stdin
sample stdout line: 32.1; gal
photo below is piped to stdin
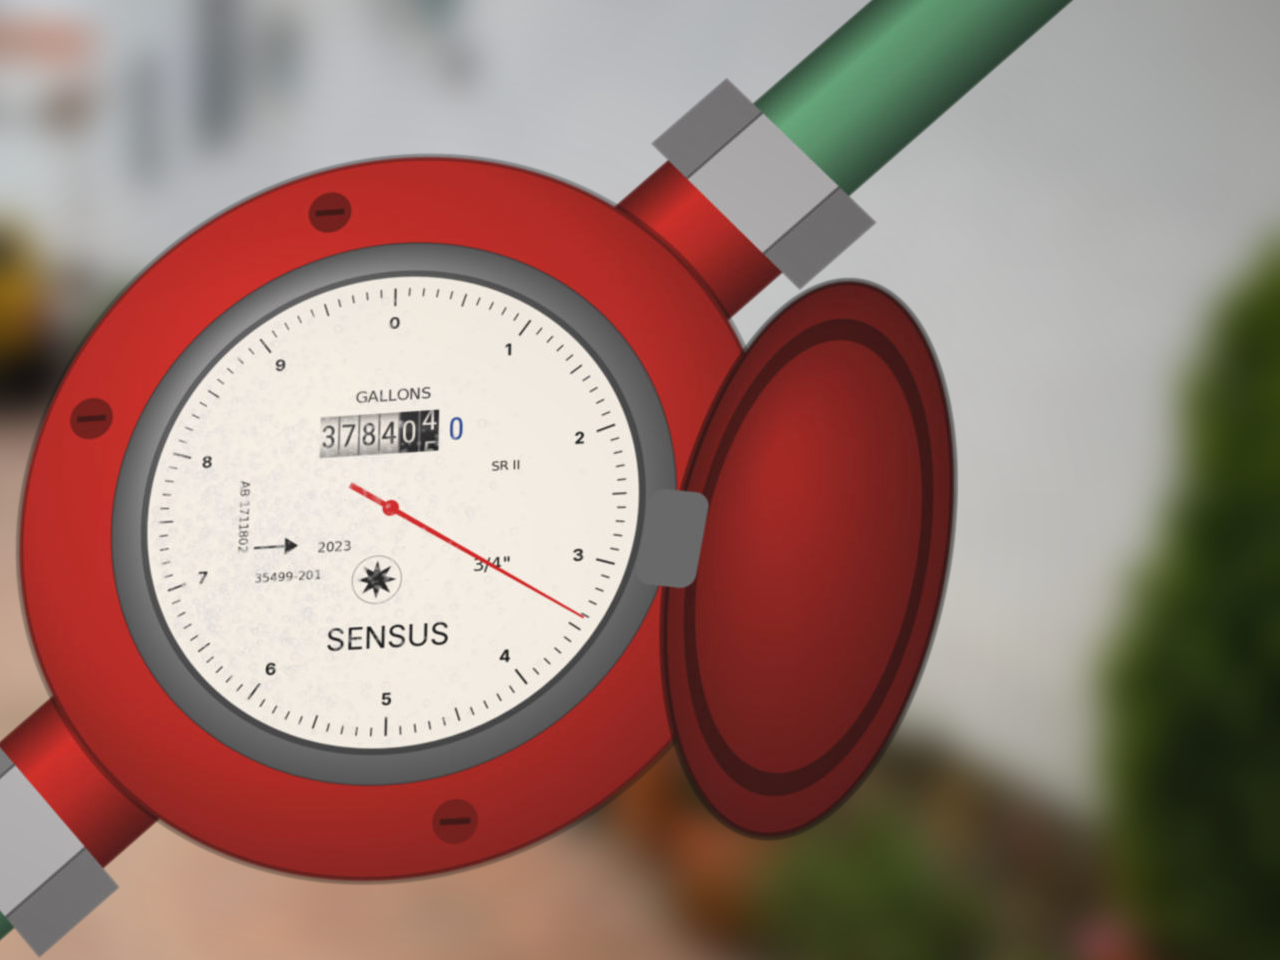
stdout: 3784043.4; gal
